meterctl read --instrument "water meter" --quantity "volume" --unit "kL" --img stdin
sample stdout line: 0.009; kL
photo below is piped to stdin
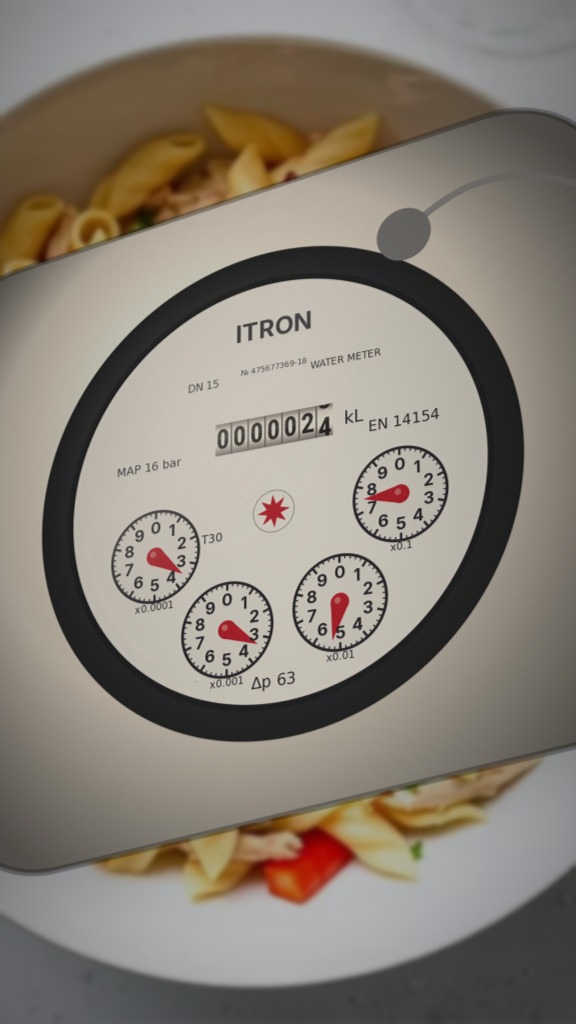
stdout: 23.7533; kL
